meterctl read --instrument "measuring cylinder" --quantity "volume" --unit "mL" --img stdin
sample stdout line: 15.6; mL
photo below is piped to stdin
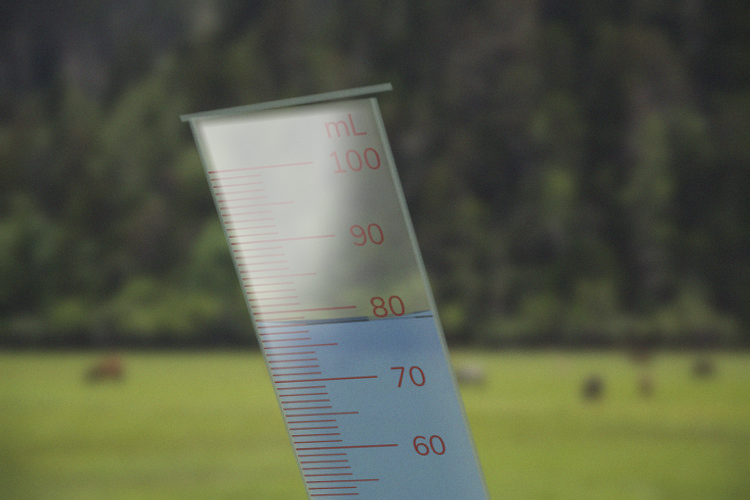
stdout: 78; mL
